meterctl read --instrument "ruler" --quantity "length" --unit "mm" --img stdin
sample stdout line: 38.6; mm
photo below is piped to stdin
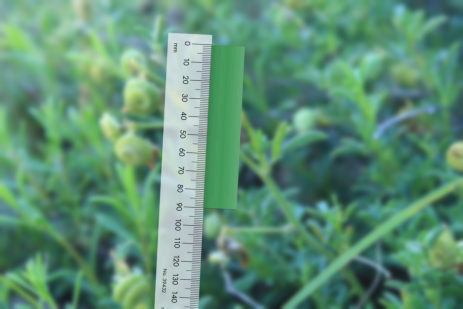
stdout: 90; mm
